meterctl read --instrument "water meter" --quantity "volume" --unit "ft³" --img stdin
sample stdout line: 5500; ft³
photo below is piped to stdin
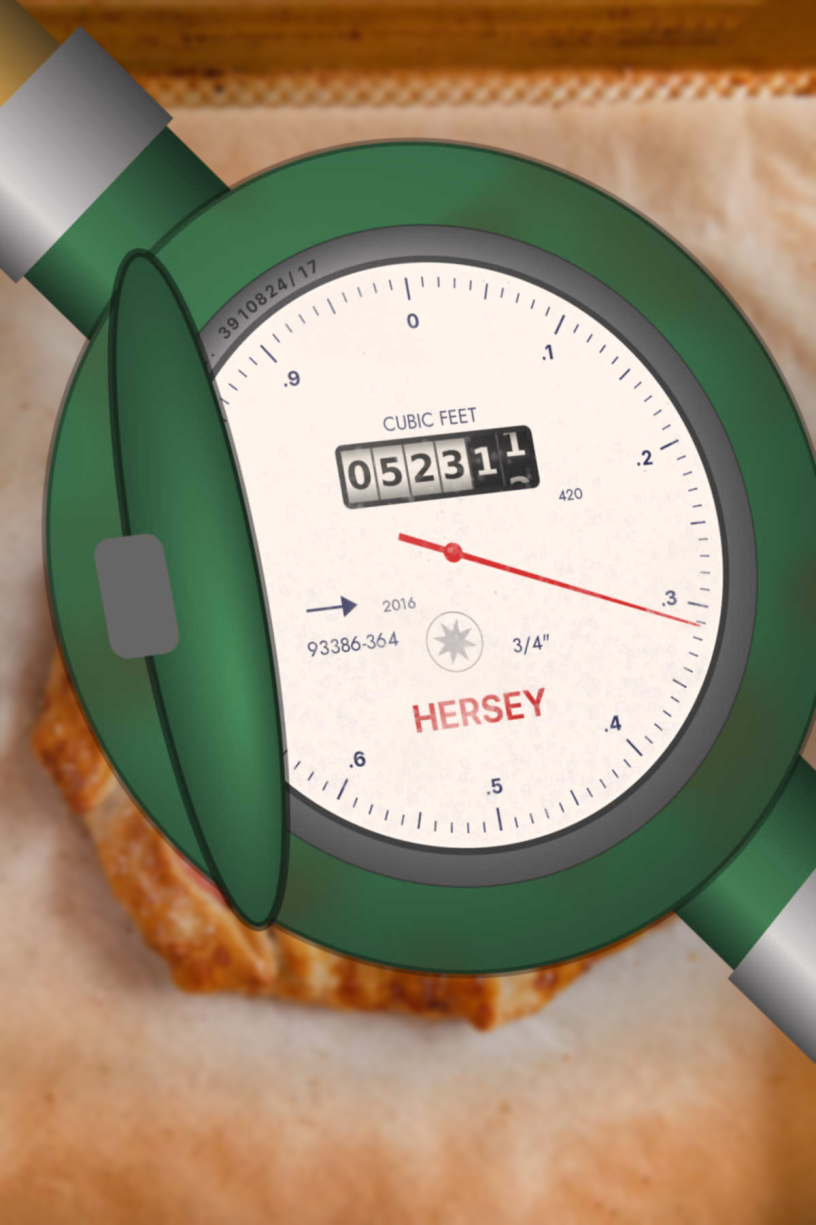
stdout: 52311.31; ft³
